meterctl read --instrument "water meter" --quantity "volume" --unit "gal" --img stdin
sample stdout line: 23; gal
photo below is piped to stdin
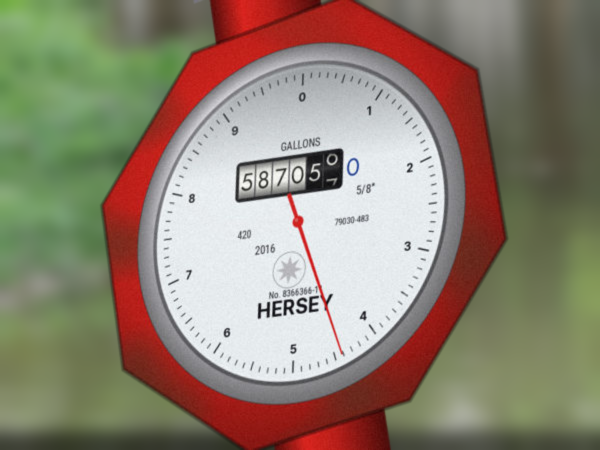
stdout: 5870564.4; gal
